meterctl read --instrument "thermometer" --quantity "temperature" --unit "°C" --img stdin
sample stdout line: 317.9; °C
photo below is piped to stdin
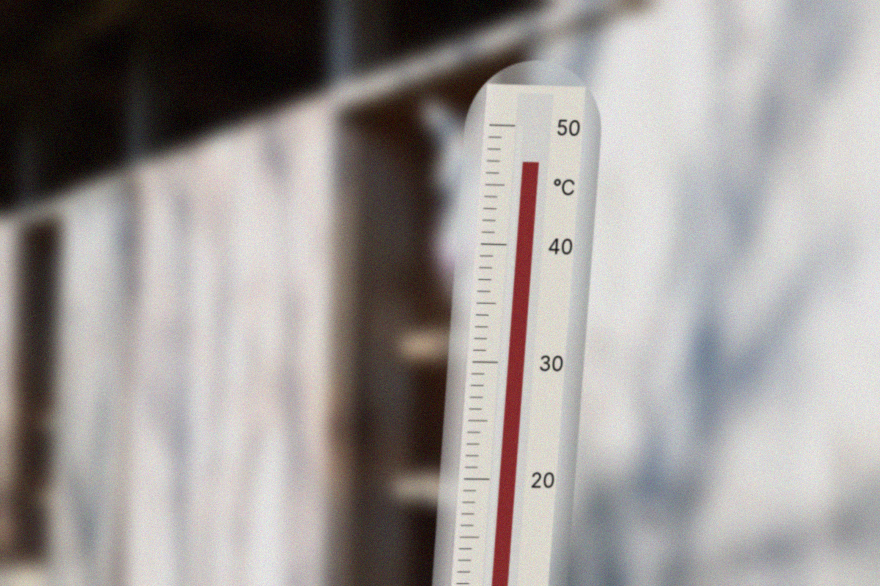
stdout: 47; °C
